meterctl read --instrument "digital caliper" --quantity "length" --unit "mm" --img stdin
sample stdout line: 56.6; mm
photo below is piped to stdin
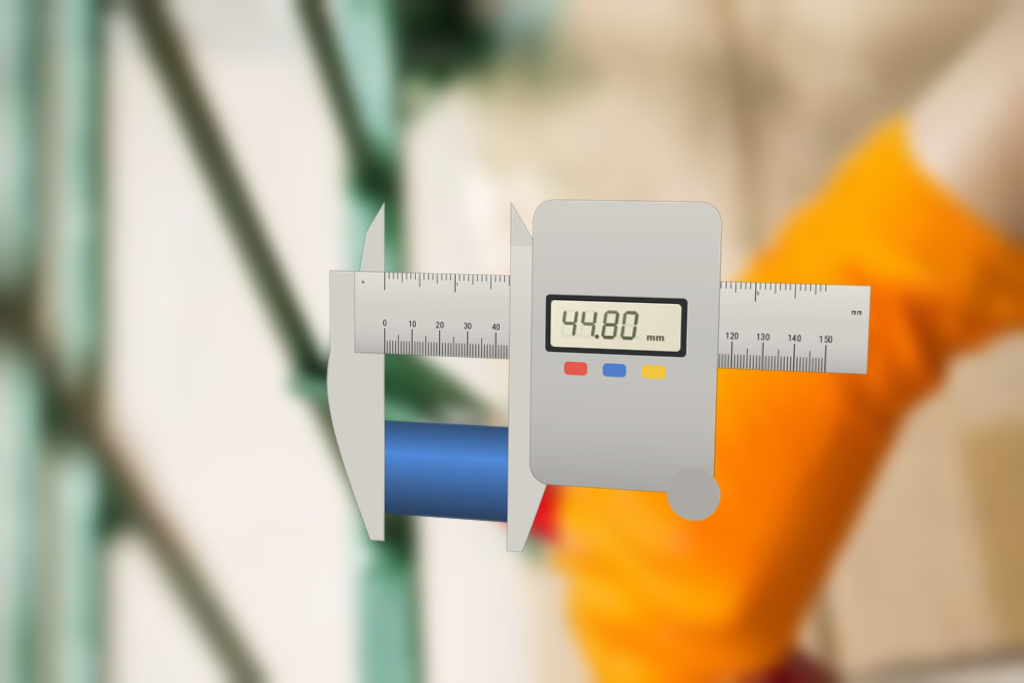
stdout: 44.80; mm
